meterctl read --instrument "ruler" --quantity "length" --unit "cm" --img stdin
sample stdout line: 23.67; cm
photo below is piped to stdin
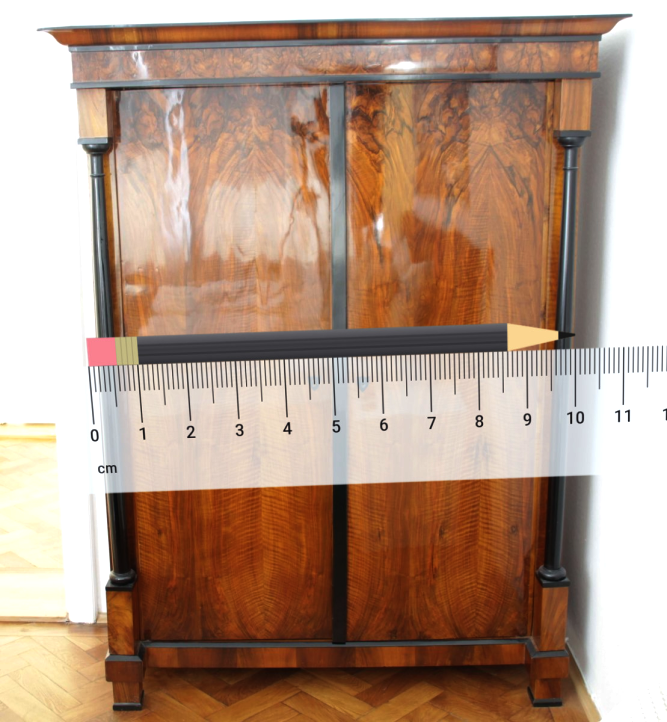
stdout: 10; cm
